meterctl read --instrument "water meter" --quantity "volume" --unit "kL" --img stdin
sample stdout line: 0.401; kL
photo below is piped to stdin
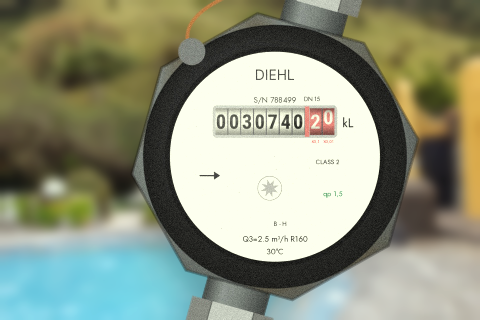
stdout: 30740.20; kL
